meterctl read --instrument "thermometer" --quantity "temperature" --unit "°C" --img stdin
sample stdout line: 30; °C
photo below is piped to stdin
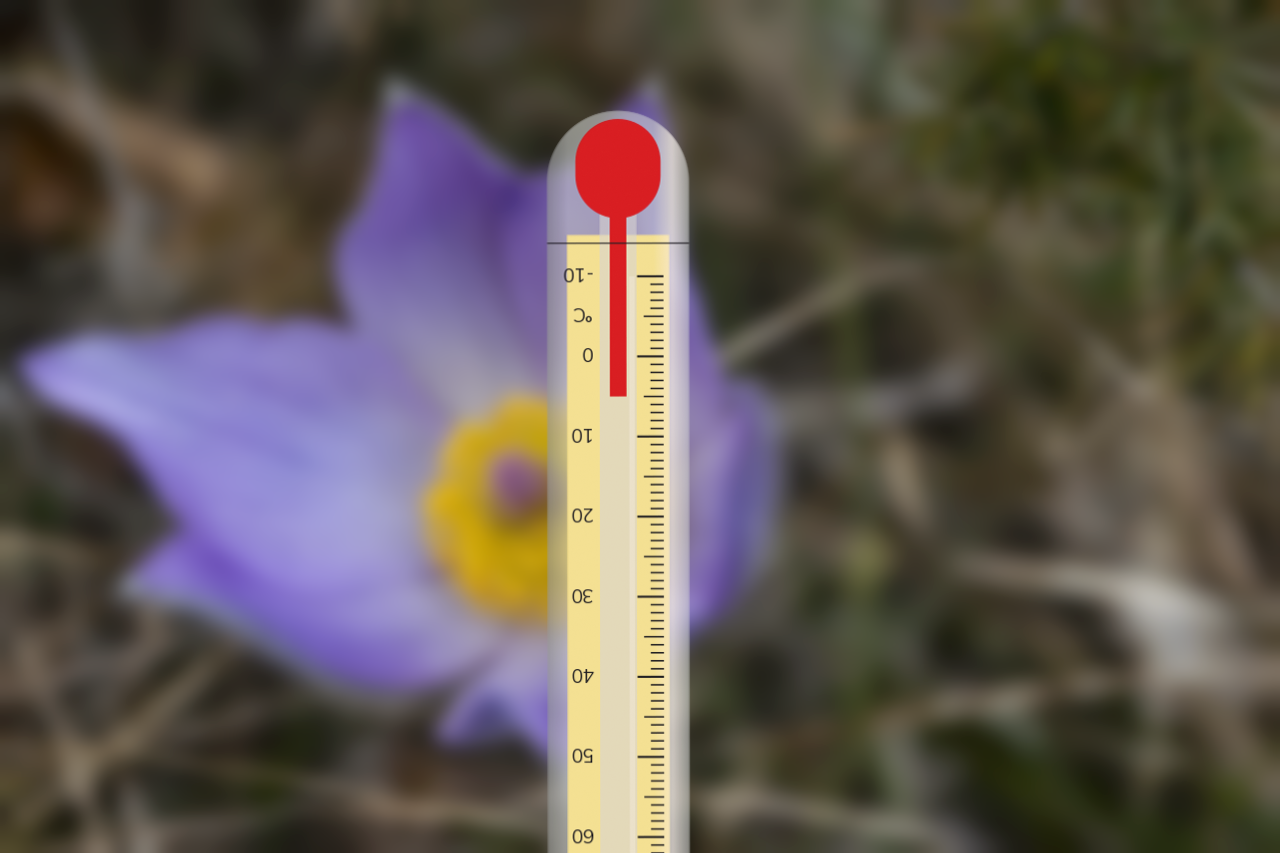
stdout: 5; °C
